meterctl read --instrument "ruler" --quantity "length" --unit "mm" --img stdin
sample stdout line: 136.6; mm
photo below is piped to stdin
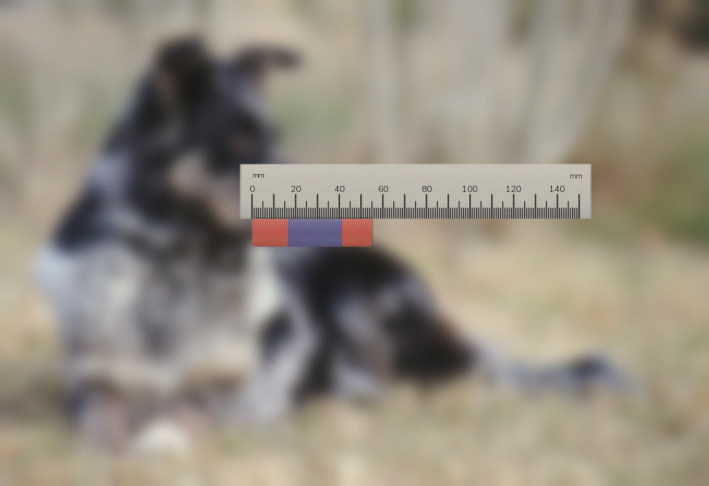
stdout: 55; mm
